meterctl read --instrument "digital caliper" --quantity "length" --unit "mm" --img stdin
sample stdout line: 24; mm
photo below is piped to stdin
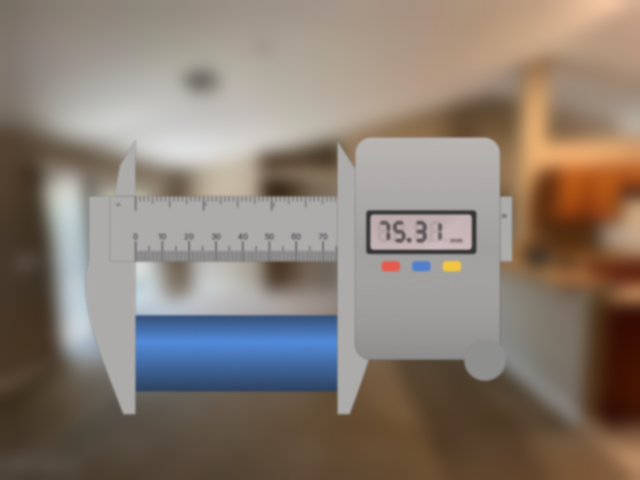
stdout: 75.31; mm
